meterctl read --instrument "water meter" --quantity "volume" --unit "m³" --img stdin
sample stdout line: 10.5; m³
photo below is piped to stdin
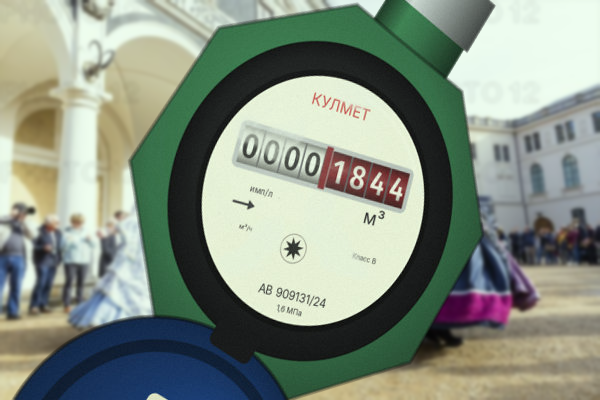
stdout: 0.1844; m³
